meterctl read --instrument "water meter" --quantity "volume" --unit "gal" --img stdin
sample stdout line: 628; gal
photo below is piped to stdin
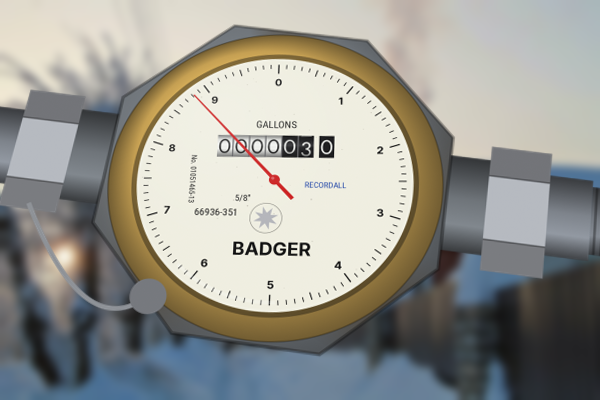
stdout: 28.8; gal
